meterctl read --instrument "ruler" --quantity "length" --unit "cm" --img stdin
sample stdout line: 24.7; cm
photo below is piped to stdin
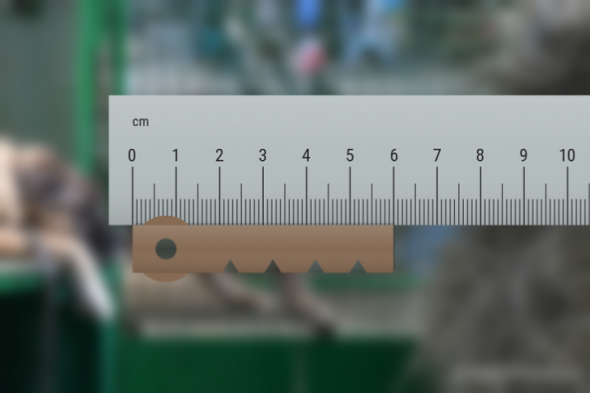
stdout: 6; cm
